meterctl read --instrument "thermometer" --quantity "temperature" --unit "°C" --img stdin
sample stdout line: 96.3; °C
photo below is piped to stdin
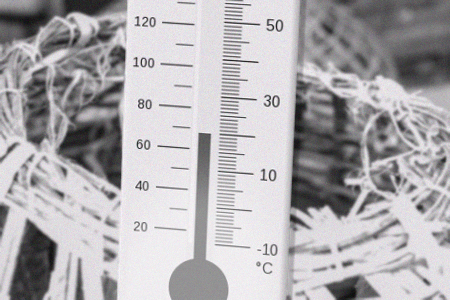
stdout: 20; °C
